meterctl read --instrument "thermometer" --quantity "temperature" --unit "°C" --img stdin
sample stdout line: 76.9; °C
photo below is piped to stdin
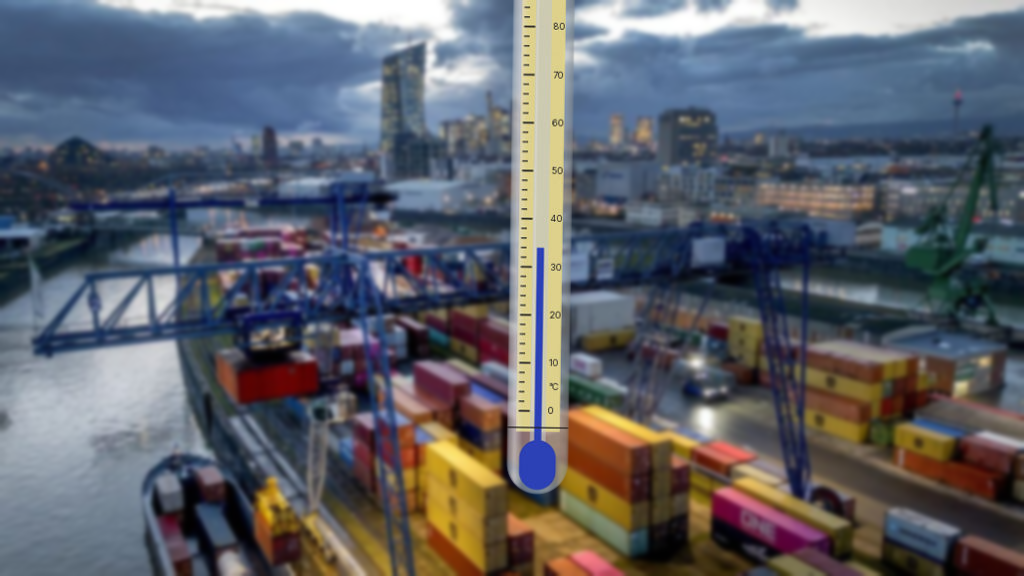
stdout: 34; °C
